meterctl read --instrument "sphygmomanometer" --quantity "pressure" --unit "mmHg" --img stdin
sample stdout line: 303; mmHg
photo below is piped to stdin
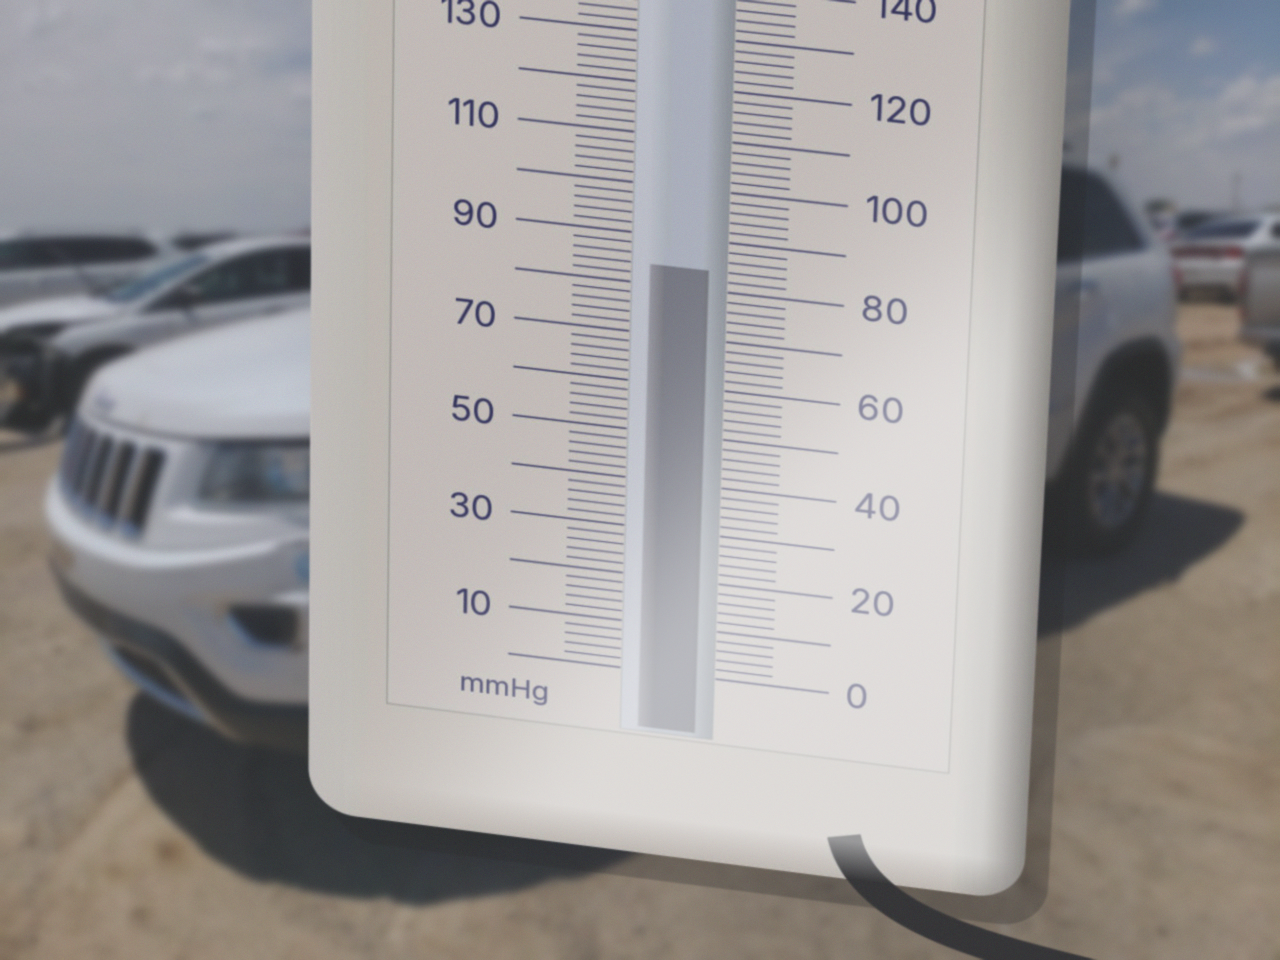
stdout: 84; mmHg
